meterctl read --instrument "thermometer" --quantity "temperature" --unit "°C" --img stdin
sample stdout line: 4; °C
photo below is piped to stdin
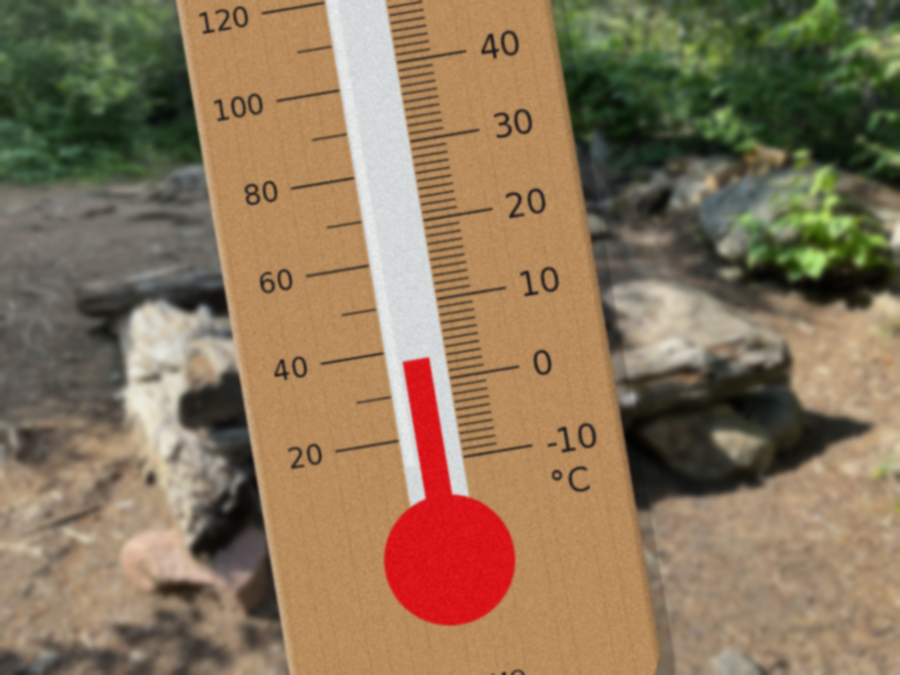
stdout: 3; °C
